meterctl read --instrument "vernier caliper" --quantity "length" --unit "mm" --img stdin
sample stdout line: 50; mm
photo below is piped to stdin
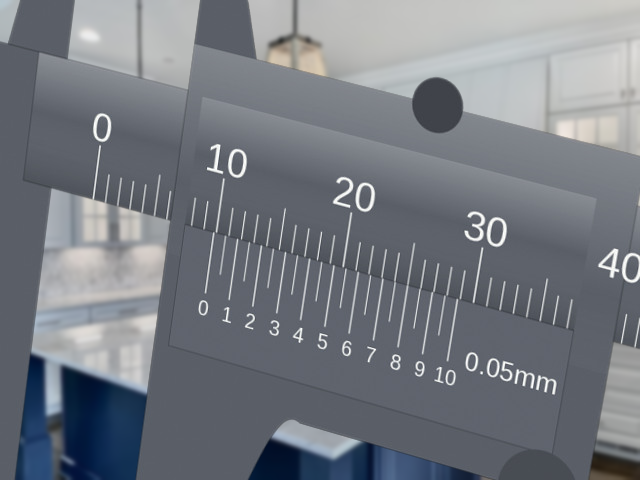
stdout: 9.8; mm
